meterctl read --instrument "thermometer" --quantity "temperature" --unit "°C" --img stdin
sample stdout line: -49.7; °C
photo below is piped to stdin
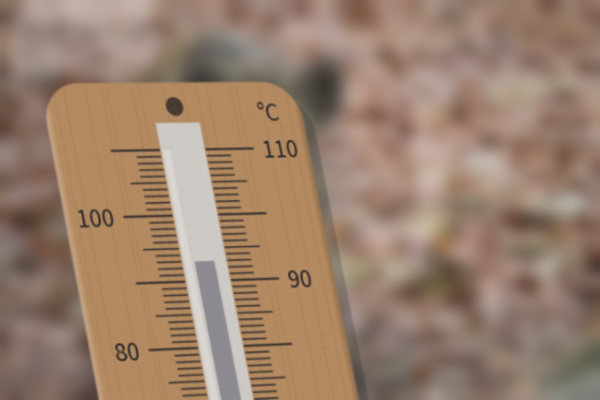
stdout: 93; °C
